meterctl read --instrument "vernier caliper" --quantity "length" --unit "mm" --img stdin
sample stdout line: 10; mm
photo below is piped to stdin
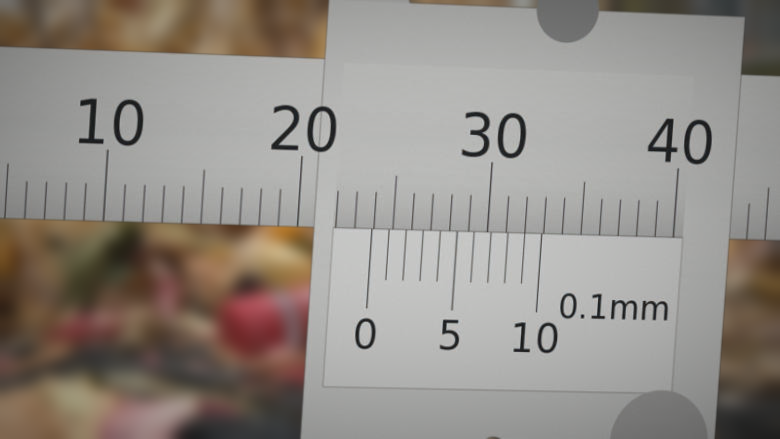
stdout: 23.9; mm
